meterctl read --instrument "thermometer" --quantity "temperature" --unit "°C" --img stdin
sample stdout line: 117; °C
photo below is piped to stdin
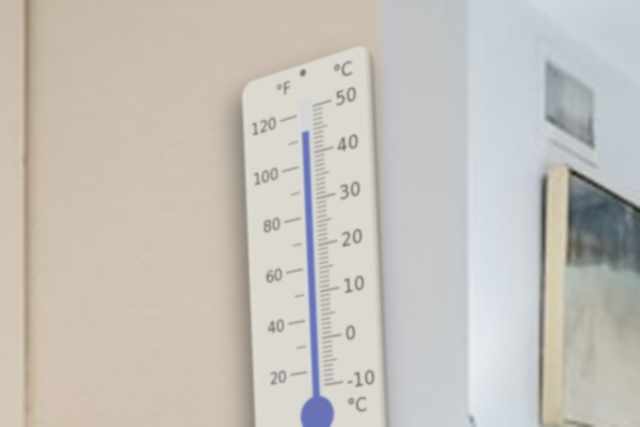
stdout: 45; °C
